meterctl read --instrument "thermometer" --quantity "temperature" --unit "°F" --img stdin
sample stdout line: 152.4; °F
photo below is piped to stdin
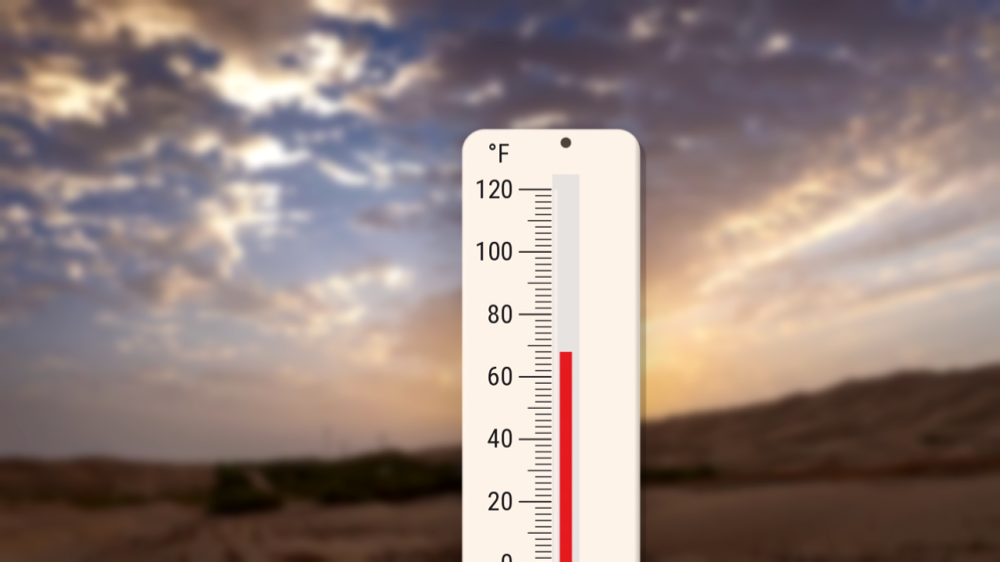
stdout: 68; °F
